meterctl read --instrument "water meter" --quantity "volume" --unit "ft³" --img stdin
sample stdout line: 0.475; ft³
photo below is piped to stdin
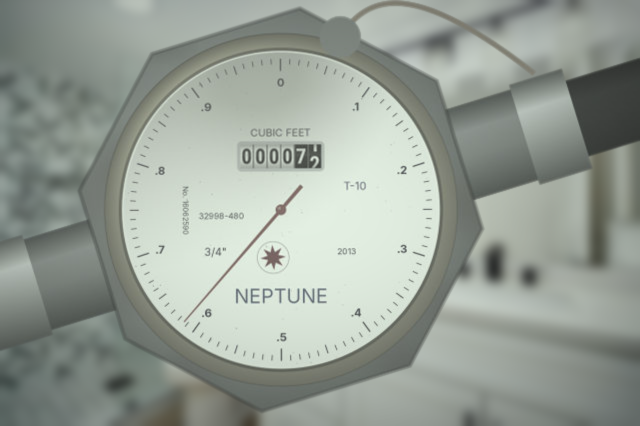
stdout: 71.61; ft³
